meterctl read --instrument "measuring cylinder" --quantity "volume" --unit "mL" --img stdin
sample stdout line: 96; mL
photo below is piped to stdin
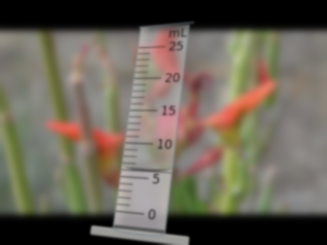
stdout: 6; mL
